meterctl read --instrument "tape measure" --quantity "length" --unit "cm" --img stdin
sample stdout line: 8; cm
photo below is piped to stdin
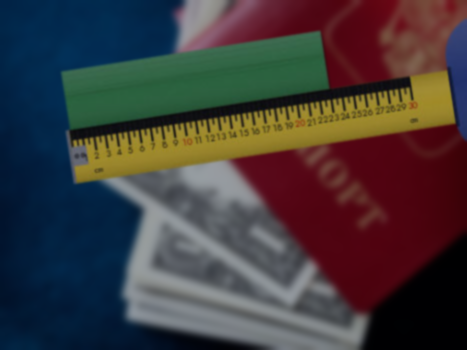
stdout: 23; cm
